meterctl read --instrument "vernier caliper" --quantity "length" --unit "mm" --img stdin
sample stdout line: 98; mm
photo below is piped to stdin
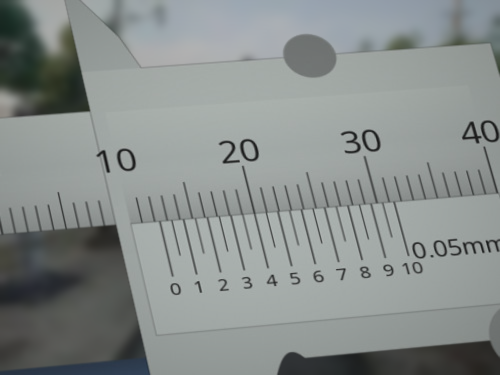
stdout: 12.4; mm
